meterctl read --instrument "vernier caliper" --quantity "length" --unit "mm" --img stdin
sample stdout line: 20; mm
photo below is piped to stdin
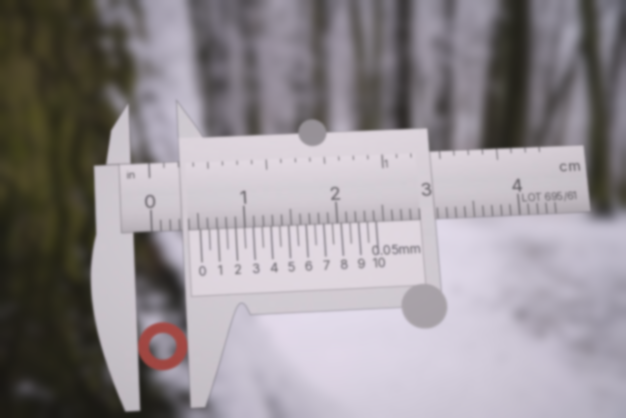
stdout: 5.2; mm
